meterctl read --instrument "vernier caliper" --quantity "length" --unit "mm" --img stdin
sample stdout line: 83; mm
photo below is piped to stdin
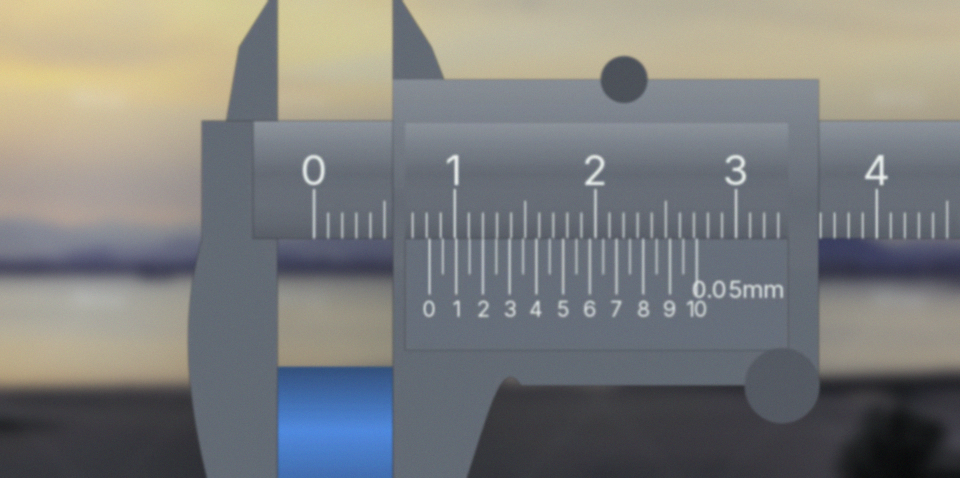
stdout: 8.2; mm
